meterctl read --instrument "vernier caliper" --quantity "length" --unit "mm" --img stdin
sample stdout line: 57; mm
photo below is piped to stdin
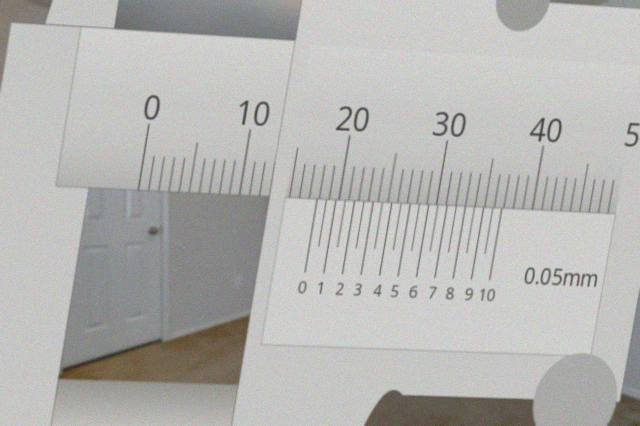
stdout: 17.8; mm
